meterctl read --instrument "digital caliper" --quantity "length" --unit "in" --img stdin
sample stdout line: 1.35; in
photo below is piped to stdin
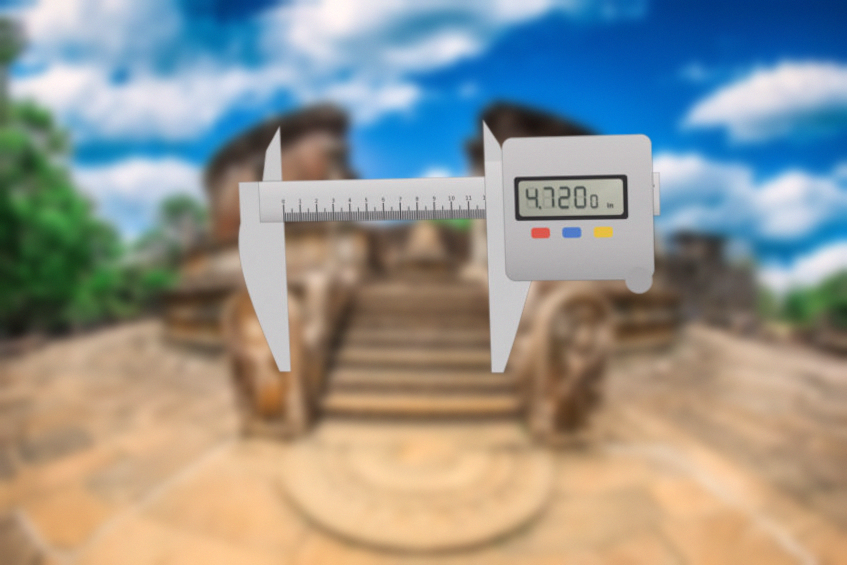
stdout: 4.7200; in
